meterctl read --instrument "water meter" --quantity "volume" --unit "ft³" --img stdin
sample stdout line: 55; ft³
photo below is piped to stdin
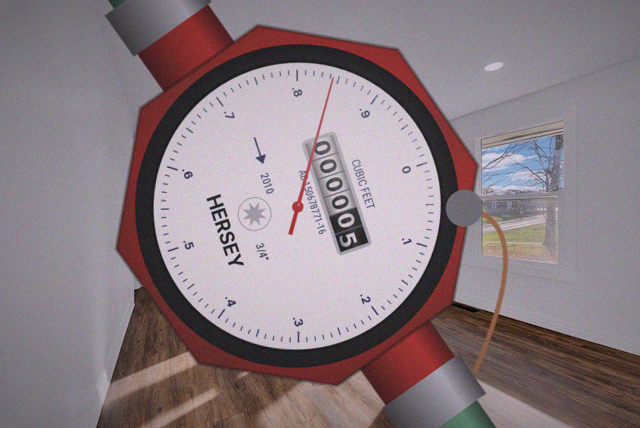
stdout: 4.84; ft³
